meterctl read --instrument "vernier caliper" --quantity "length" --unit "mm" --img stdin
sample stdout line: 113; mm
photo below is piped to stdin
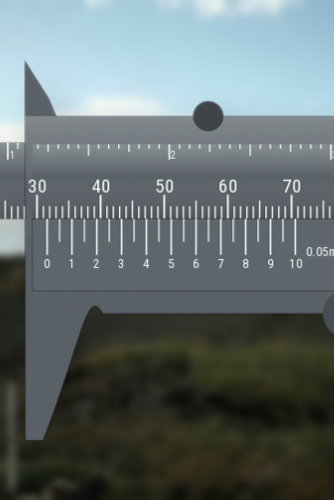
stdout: 31.6; mm
